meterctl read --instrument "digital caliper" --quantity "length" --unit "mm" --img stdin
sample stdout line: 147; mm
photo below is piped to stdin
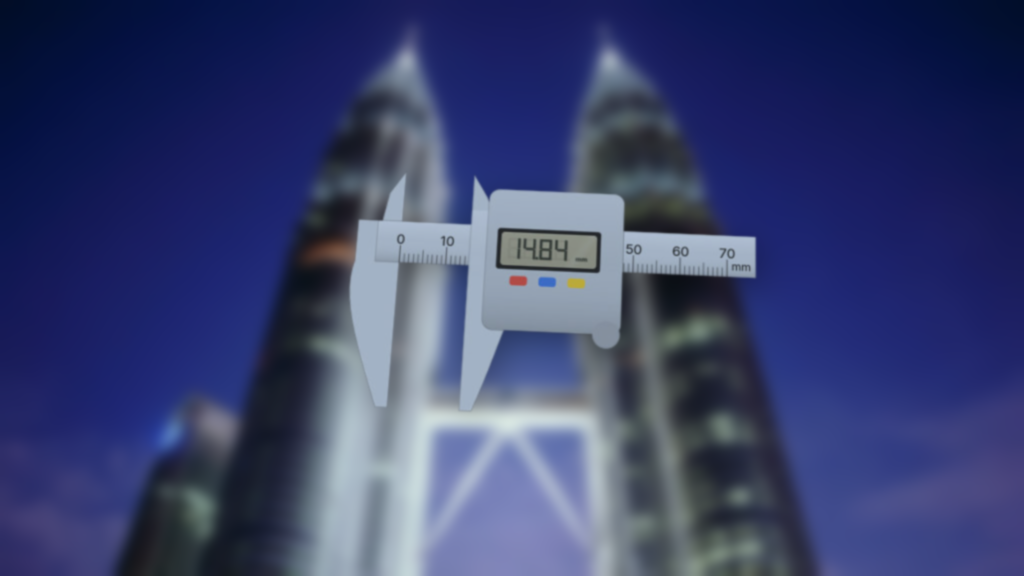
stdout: 14.84; mm
